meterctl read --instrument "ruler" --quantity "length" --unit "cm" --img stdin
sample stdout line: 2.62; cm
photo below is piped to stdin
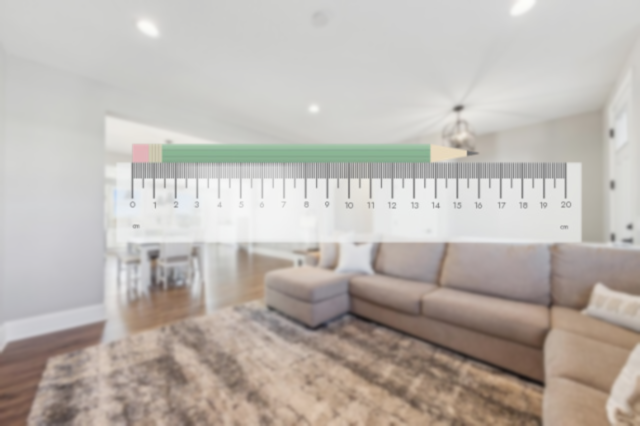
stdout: 16; cm
